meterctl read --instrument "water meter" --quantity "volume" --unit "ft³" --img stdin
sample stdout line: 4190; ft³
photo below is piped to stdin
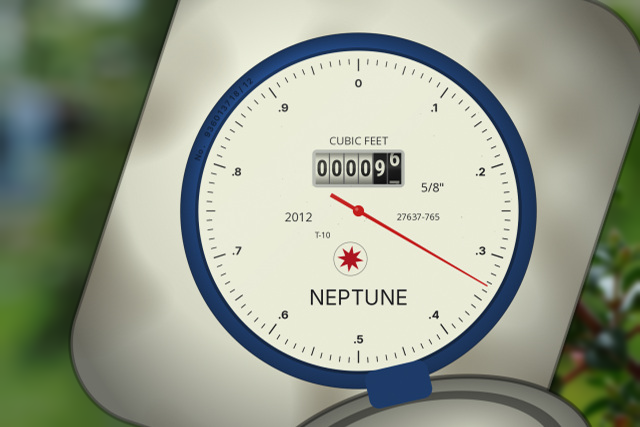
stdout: 96.33; ft³
